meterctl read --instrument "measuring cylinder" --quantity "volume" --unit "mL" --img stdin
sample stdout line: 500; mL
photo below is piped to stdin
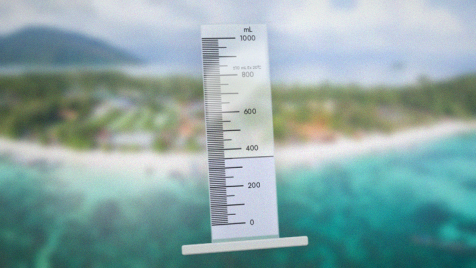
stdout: 350; mL
